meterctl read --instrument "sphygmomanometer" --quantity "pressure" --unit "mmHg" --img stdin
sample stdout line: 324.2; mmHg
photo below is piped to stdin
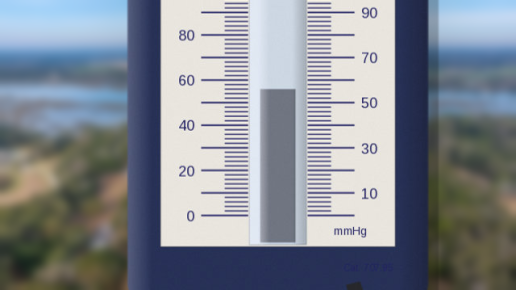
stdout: 56; mmHg
